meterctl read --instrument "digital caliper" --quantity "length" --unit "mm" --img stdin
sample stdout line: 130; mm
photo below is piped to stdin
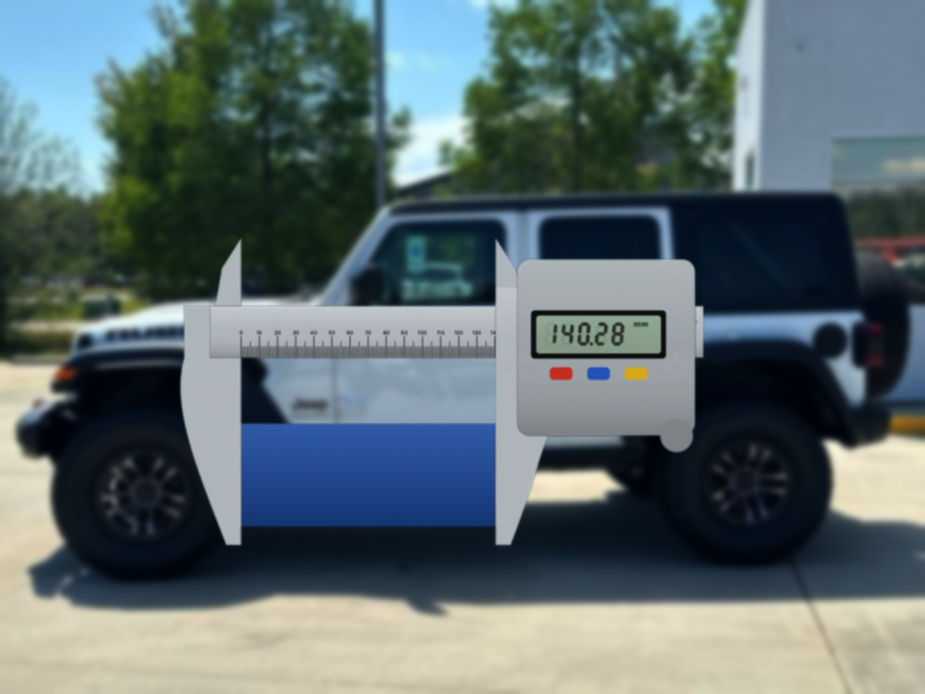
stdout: 140.28; mm
